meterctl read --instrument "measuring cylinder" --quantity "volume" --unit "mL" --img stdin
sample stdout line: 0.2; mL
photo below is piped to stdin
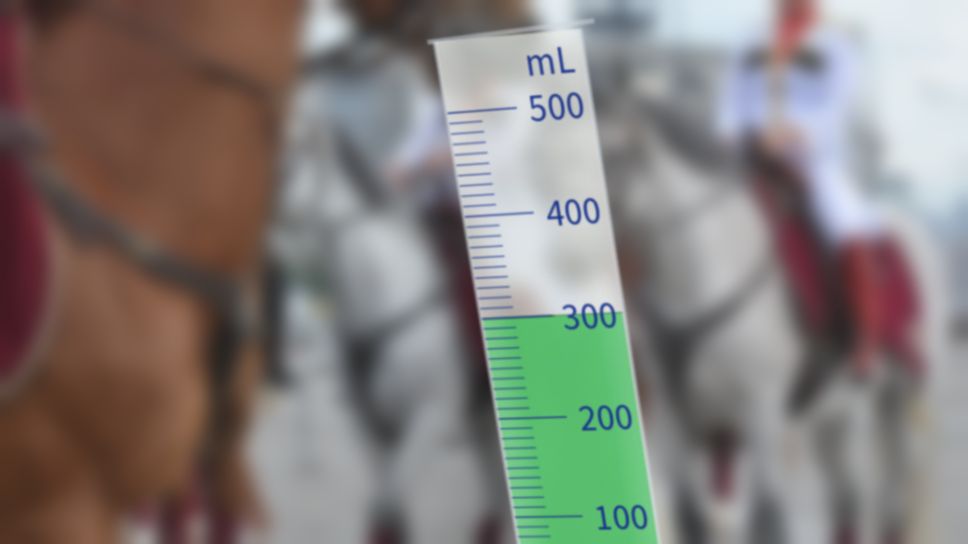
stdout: 300; mL
